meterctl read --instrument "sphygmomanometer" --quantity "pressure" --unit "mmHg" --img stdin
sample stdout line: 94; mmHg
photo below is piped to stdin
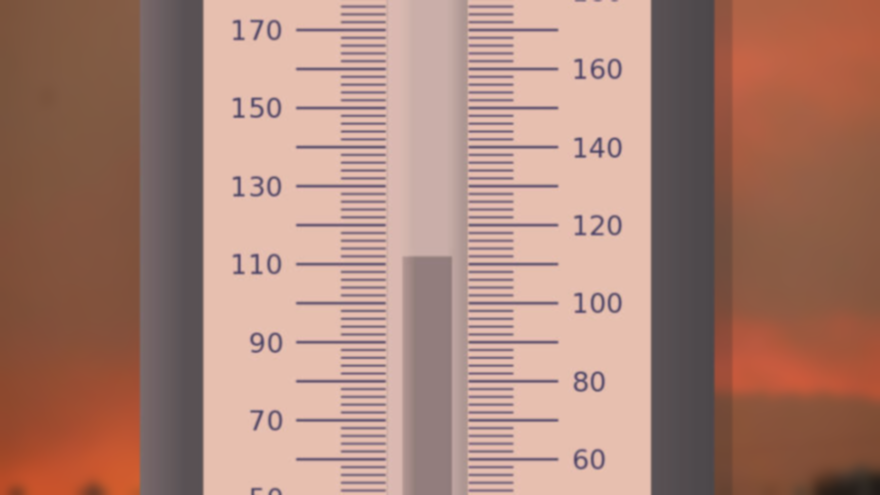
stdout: 112; mmHg
